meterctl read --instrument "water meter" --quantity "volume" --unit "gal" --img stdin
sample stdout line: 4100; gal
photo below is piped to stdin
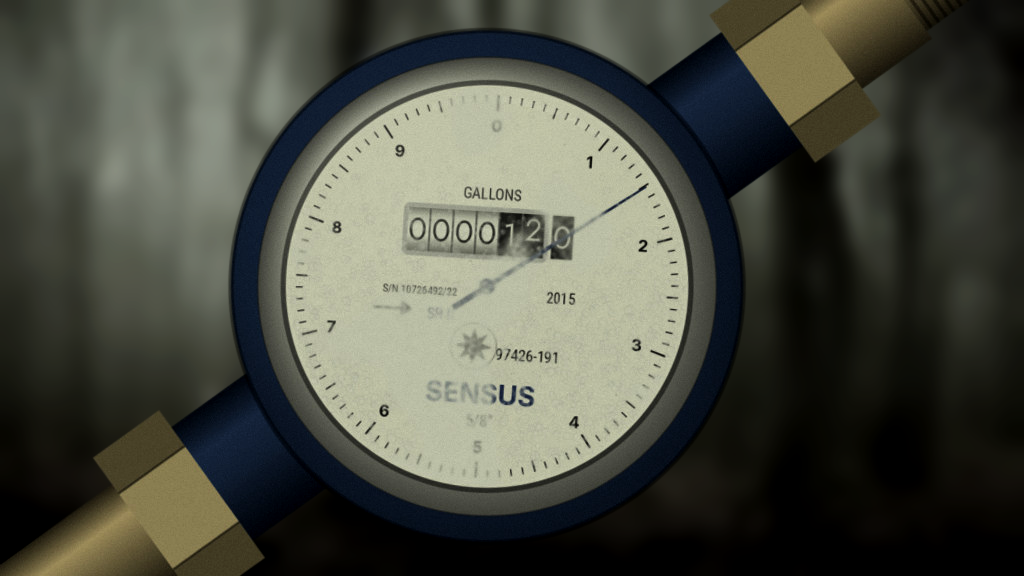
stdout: 121.5; gal
